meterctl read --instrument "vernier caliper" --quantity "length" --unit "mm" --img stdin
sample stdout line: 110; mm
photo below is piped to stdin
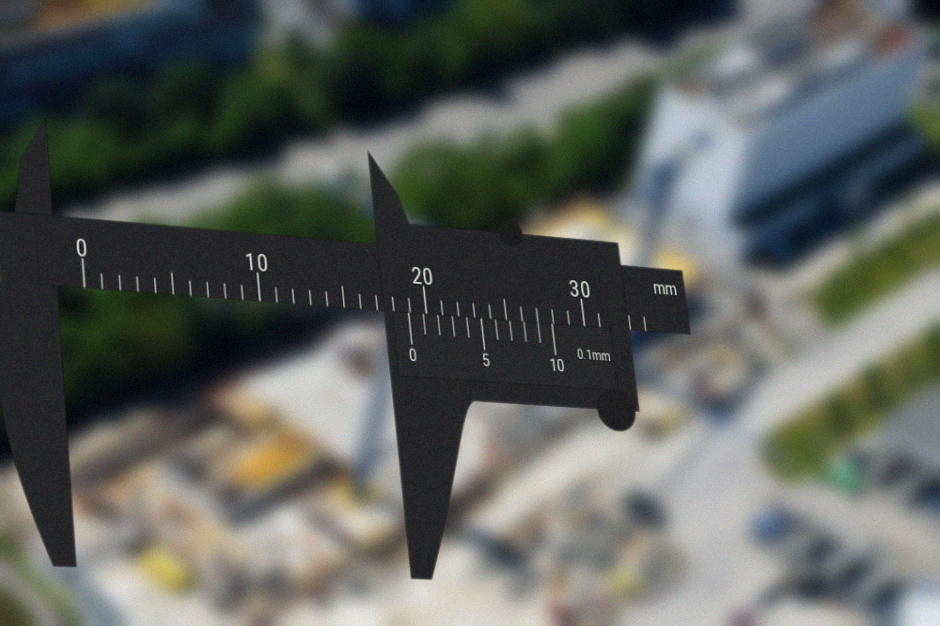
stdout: 18.9; mm
